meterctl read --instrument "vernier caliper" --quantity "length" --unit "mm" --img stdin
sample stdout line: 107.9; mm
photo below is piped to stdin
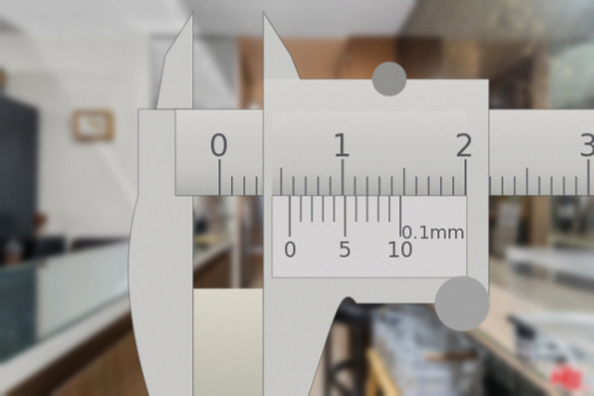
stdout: 5.7; mm
